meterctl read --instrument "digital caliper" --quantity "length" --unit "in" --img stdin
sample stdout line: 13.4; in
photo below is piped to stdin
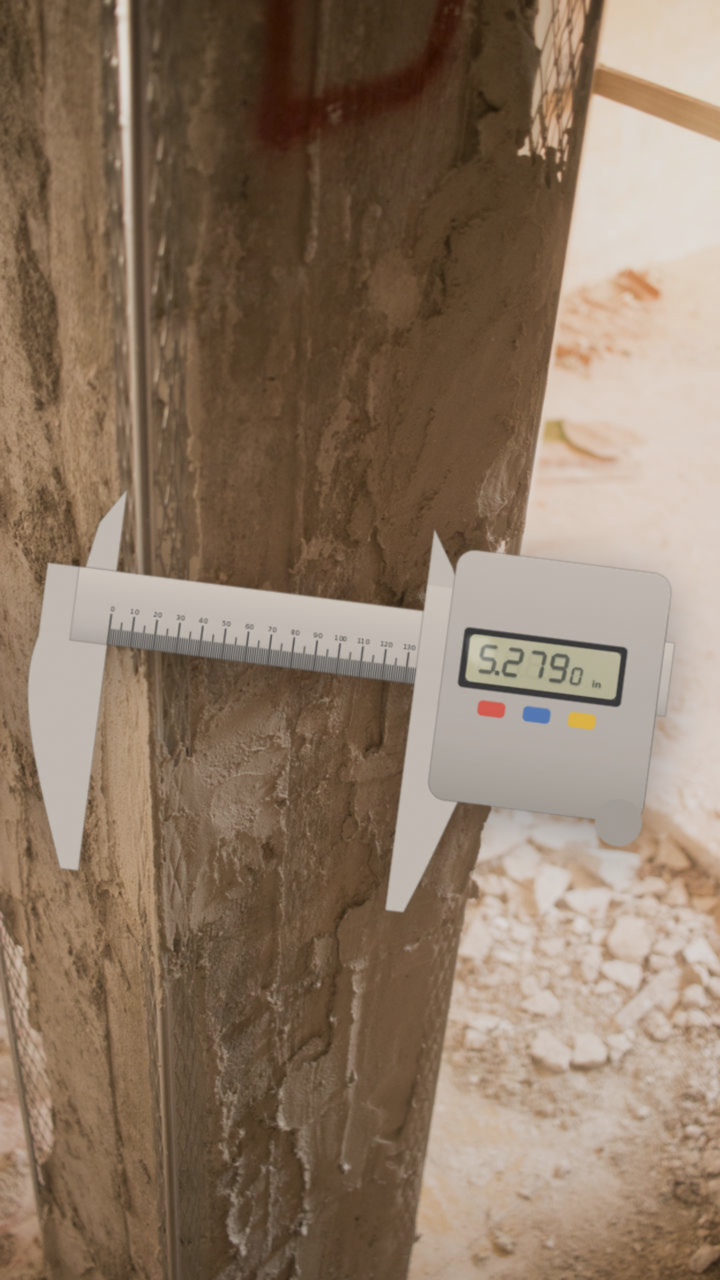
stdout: 5.2790; in
